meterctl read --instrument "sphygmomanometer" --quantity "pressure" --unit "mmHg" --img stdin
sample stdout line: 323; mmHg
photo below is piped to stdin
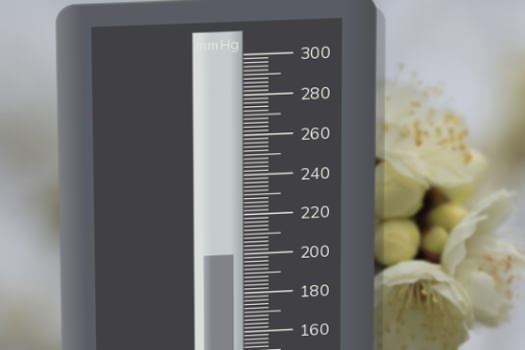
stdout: 200; mmHg
